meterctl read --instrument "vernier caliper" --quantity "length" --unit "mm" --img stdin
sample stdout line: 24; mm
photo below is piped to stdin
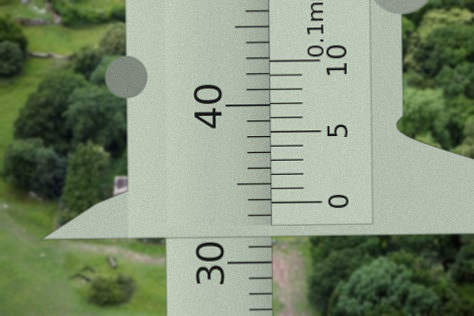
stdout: 33.8; mm
